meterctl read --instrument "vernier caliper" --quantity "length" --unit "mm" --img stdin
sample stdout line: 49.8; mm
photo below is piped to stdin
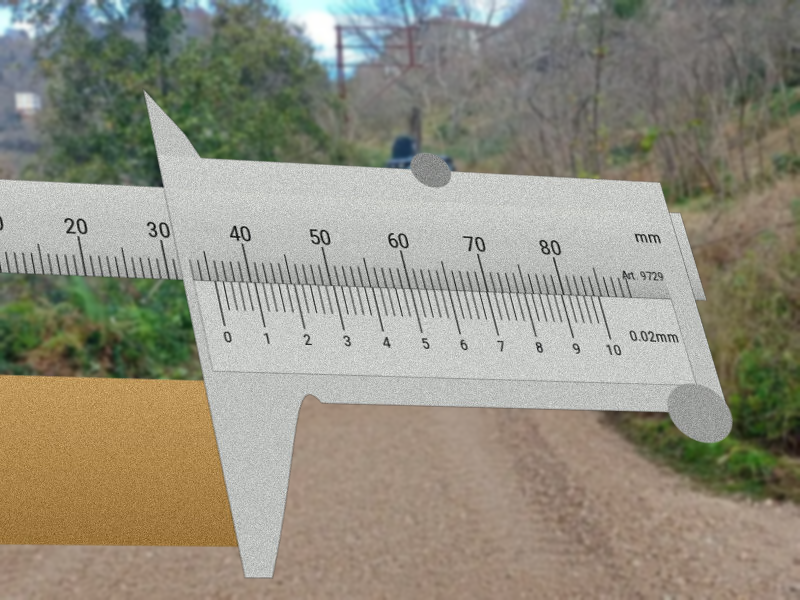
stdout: 35.6; mm
